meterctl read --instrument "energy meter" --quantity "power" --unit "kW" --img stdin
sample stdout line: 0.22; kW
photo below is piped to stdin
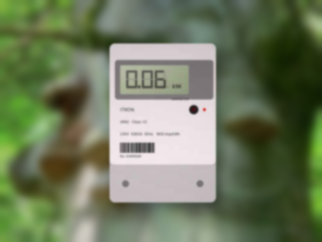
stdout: 0.06; kW
